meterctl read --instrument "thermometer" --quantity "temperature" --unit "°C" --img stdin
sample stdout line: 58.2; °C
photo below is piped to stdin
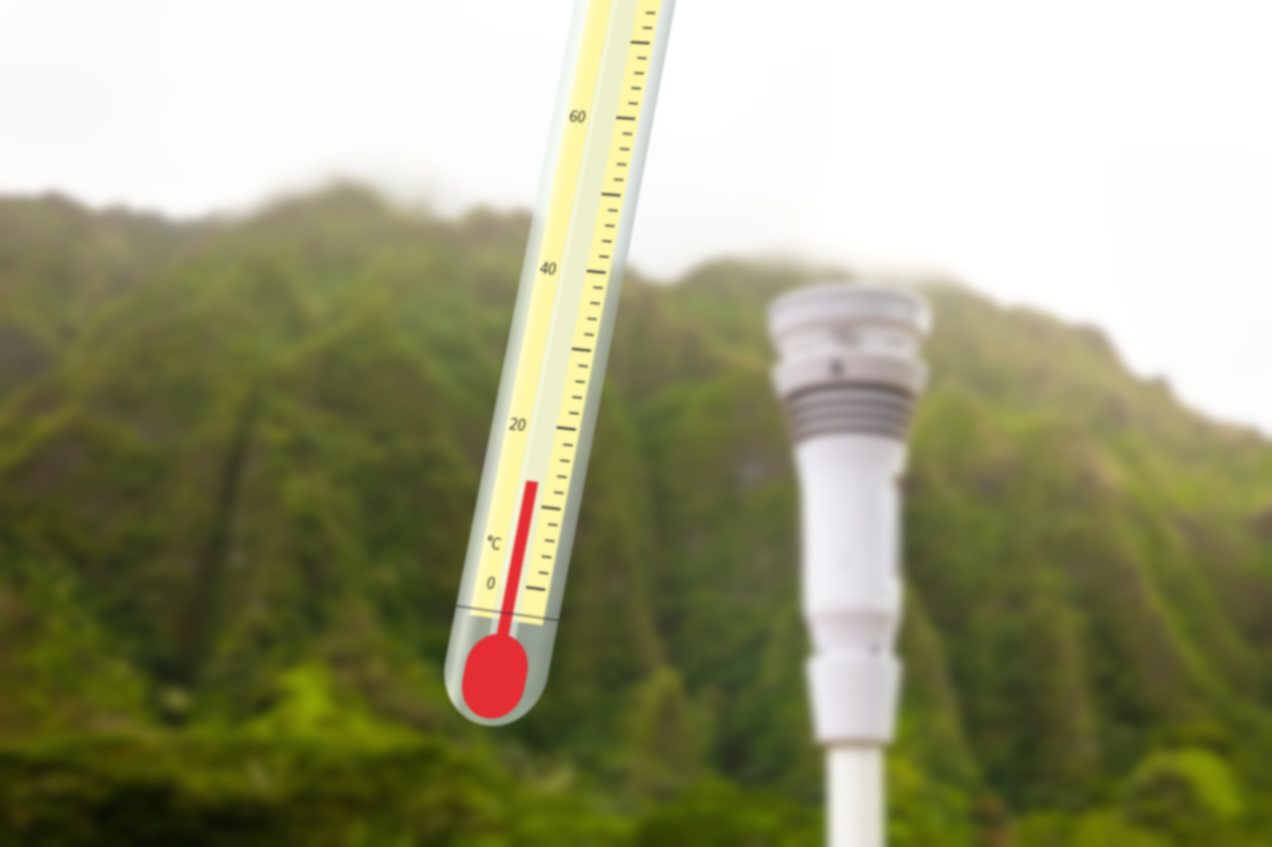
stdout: 13; °C
